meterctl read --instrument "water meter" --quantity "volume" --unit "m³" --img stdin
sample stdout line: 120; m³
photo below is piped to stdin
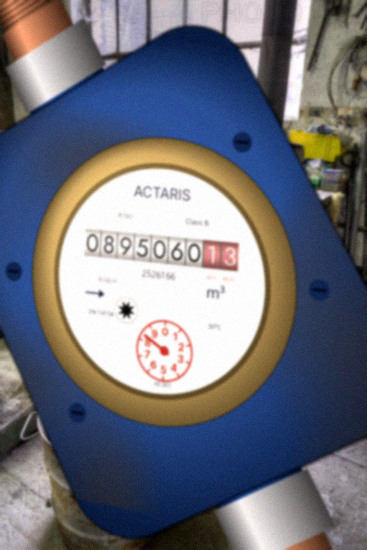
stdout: 895060.138; m³
